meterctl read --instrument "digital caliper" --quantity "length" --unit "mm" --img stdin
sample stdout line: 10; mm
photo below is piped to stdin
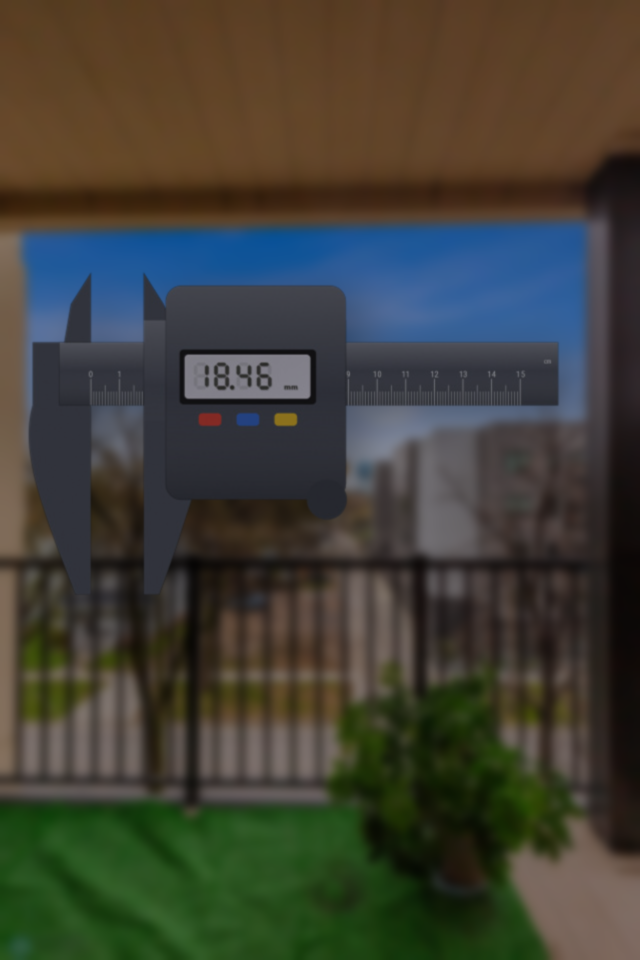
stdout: 18.46; mm
